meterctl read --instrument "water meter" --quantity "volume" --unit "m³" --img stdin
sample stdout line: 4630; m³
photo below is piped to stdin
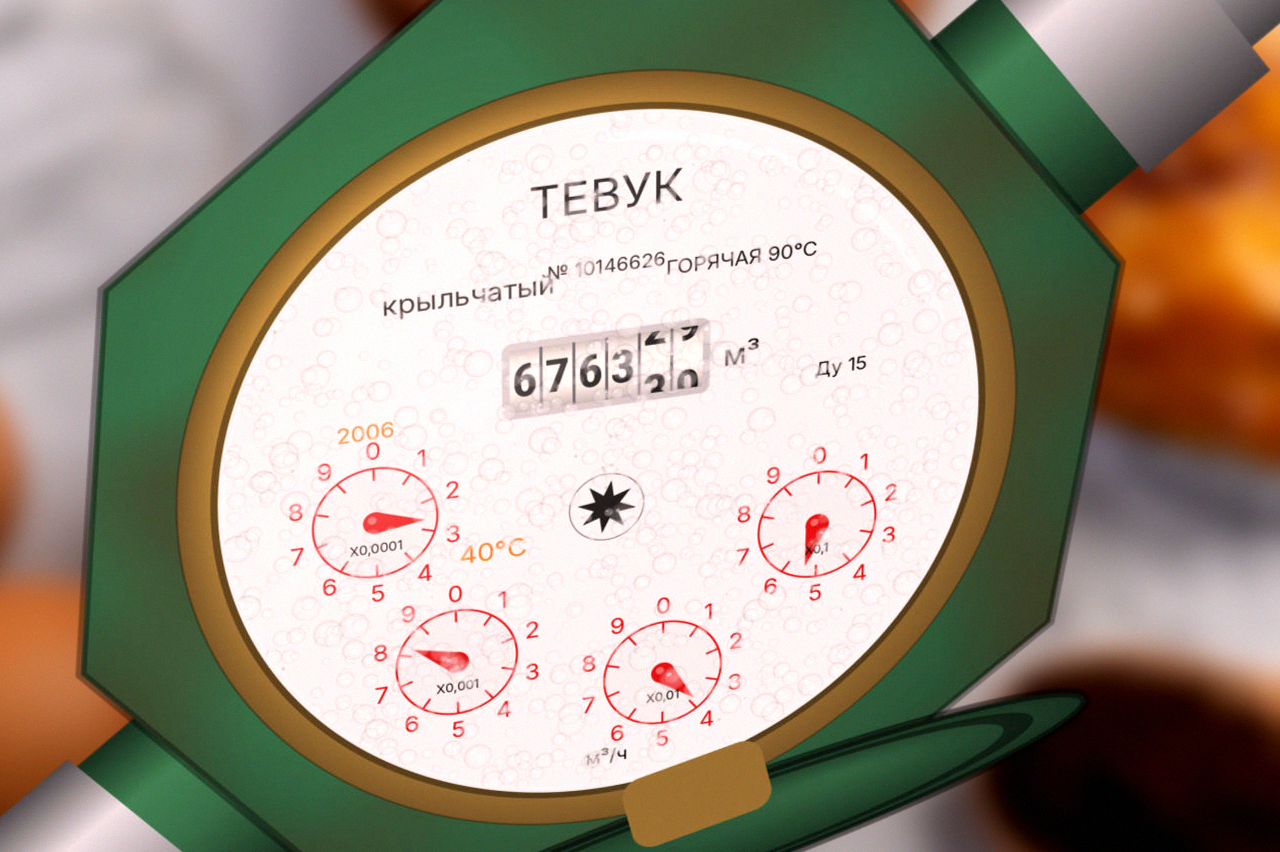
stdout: 676329.5382; m³
